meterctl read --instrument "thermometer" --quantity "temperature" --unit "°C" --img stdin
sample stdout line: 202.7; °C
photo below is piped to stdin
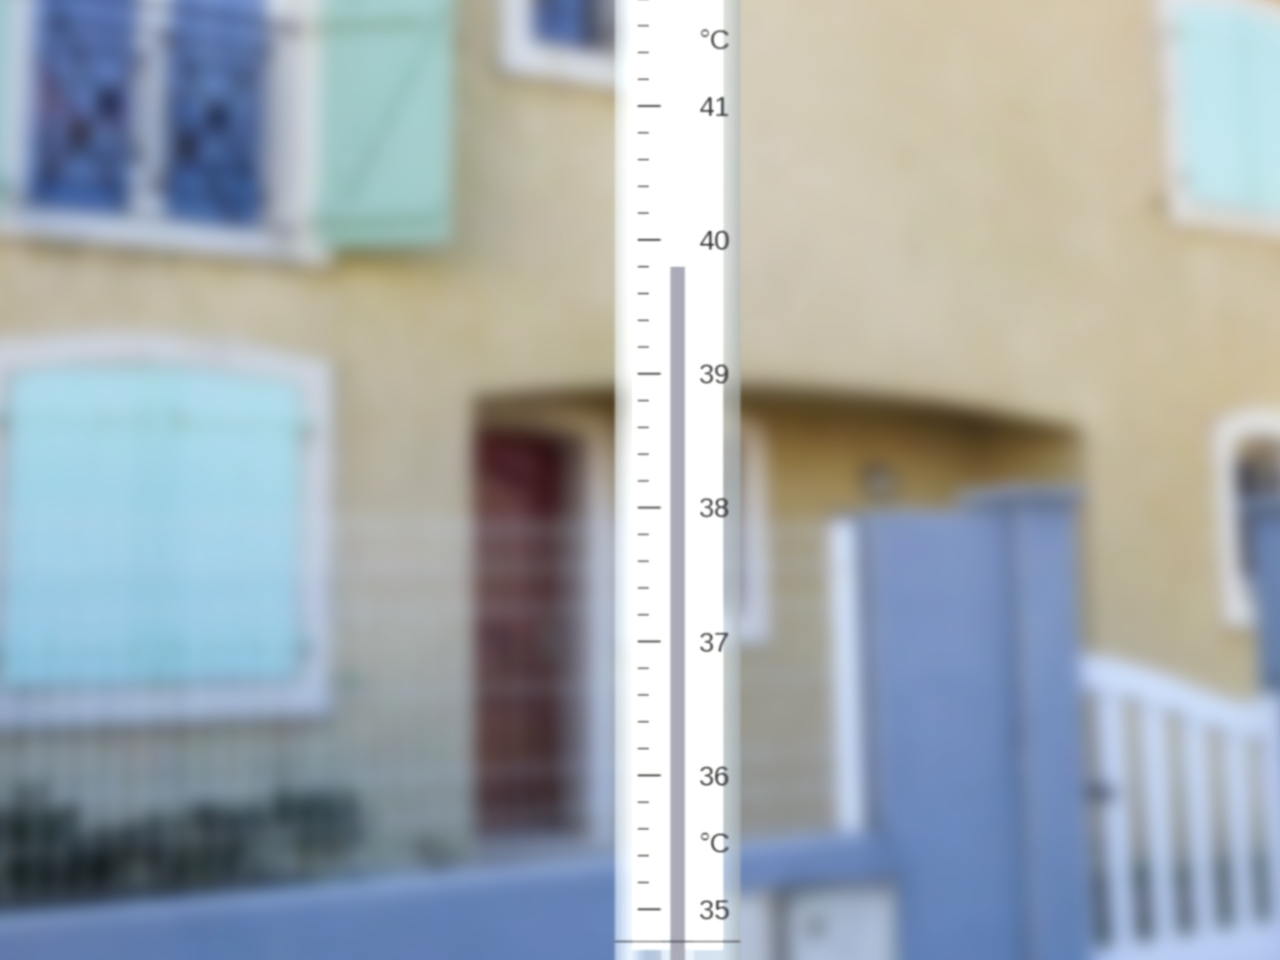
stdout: 39.8; °C
